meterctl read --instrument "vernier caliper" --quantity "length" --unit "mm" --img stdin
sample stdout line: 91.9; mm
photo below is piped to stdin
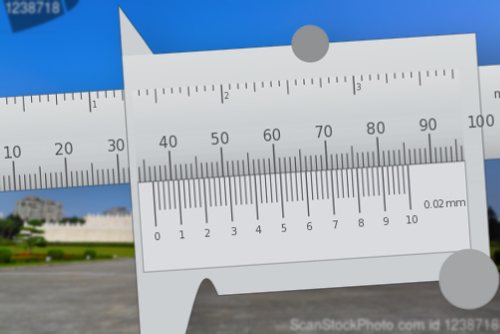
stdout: 36.5; mm
